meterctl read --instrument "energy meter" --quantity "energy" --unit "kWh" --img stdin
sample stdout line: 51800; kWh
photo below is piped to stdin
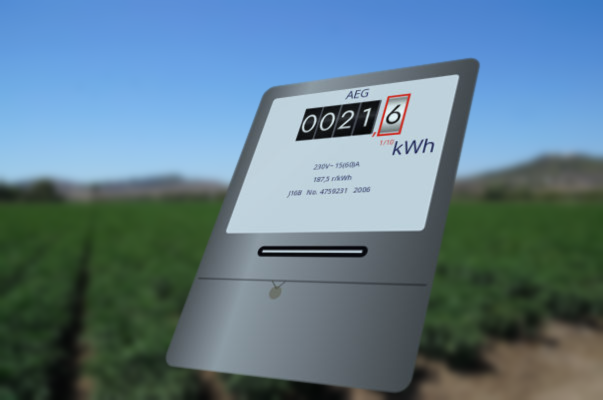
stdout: 21.6; kWh
